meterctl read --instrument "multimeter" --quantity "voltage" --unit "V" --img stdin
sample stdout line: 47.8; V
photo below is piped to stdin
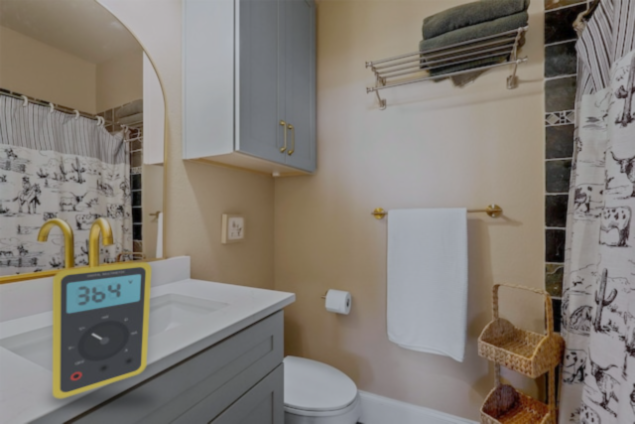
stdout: 364; V
